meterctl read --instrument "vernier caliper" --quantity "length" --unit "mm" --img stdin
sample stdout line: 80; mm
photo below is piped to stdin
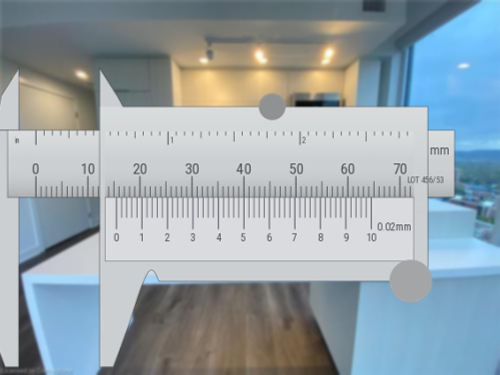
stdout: 15.5; mm
